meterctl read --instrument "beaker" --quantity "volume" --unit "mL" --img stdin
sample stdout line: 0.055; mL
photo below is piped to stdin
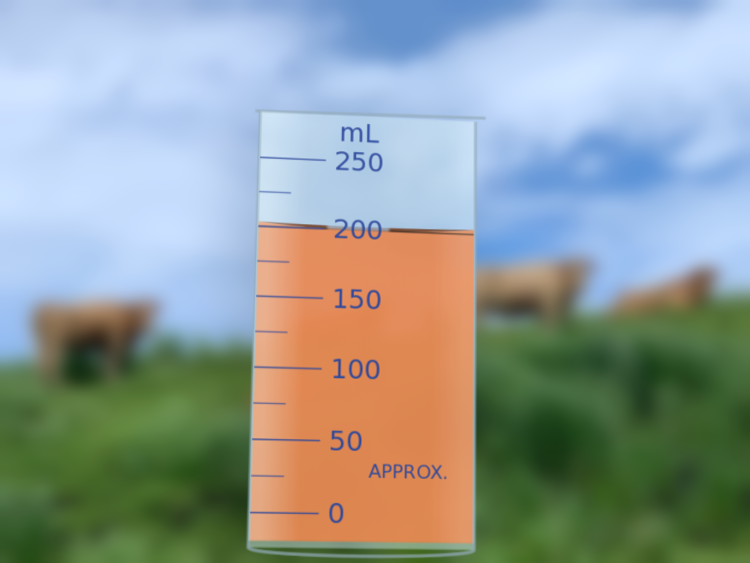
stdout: 200; mL
